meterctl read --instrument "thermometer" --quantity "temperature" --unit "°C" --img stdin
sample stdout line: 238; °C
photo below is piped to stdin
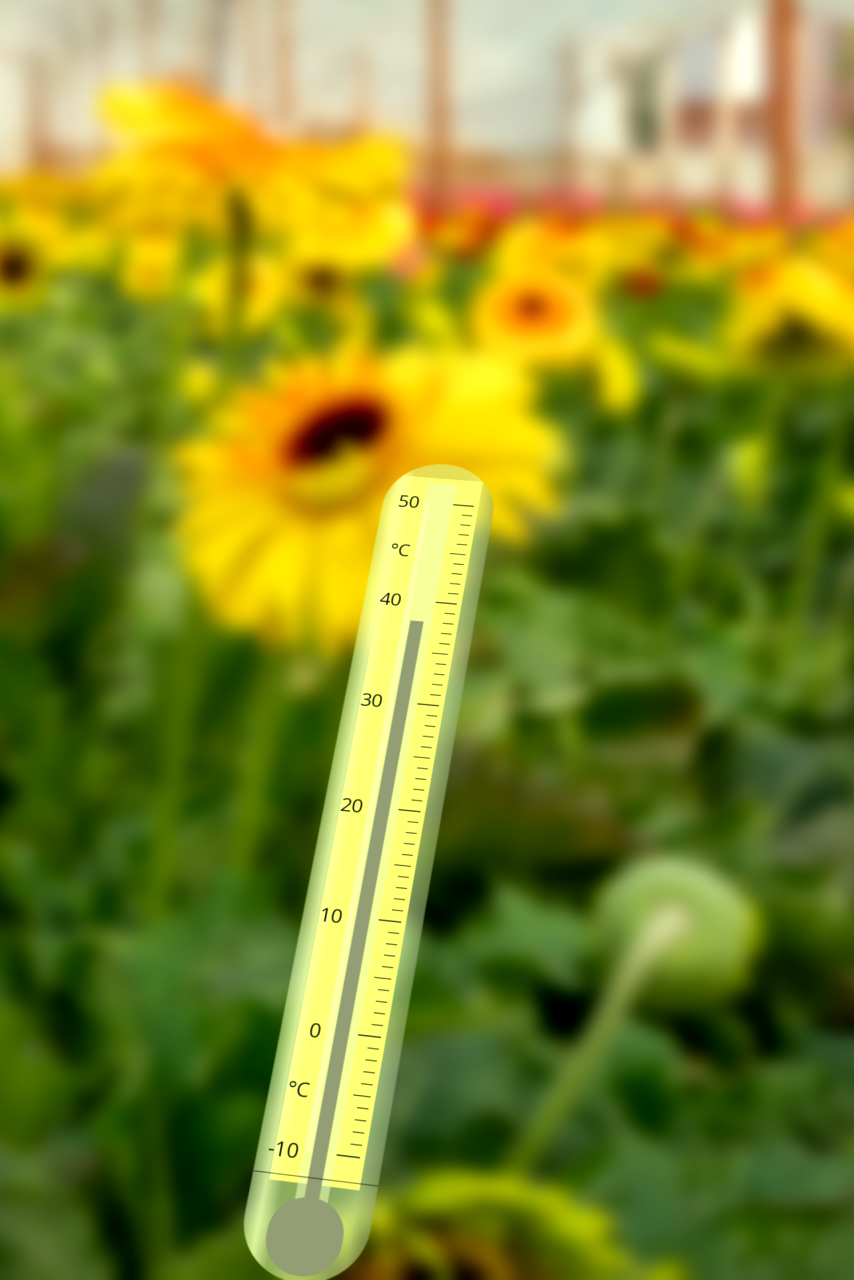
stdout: 38; °C
